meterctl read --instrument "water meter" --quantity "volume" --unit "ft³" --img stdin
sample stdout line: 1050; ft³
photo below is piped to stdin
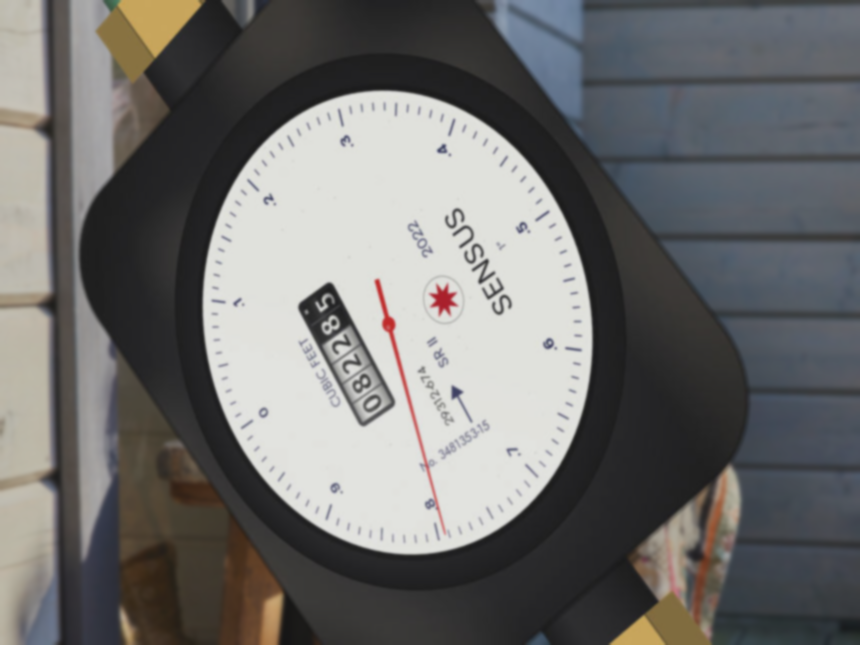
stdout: 82284.79; ft³
